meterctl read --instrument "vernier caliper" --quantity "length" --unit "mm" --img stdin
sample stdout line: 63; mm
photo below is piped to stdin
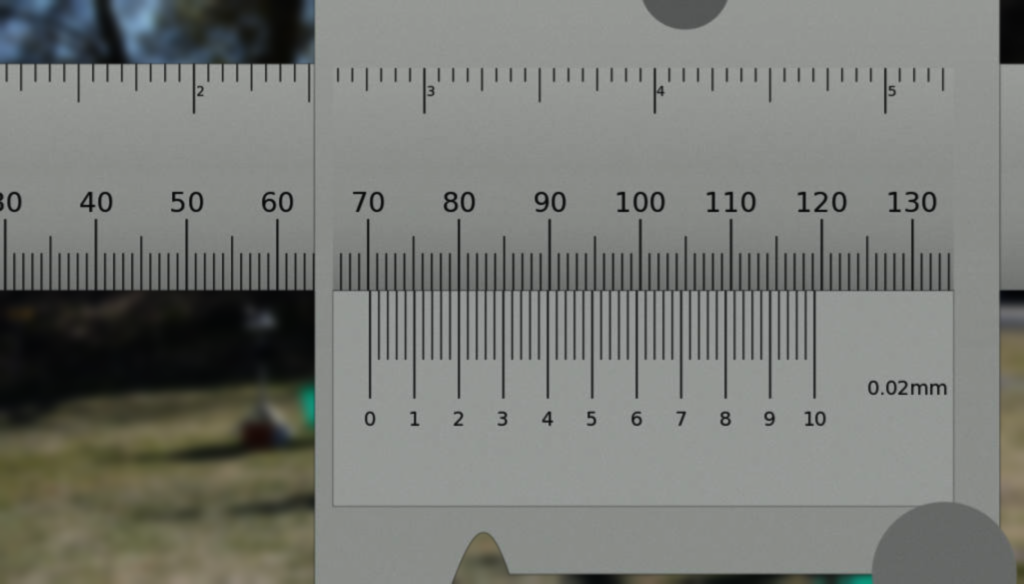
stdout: 70.2; mm
